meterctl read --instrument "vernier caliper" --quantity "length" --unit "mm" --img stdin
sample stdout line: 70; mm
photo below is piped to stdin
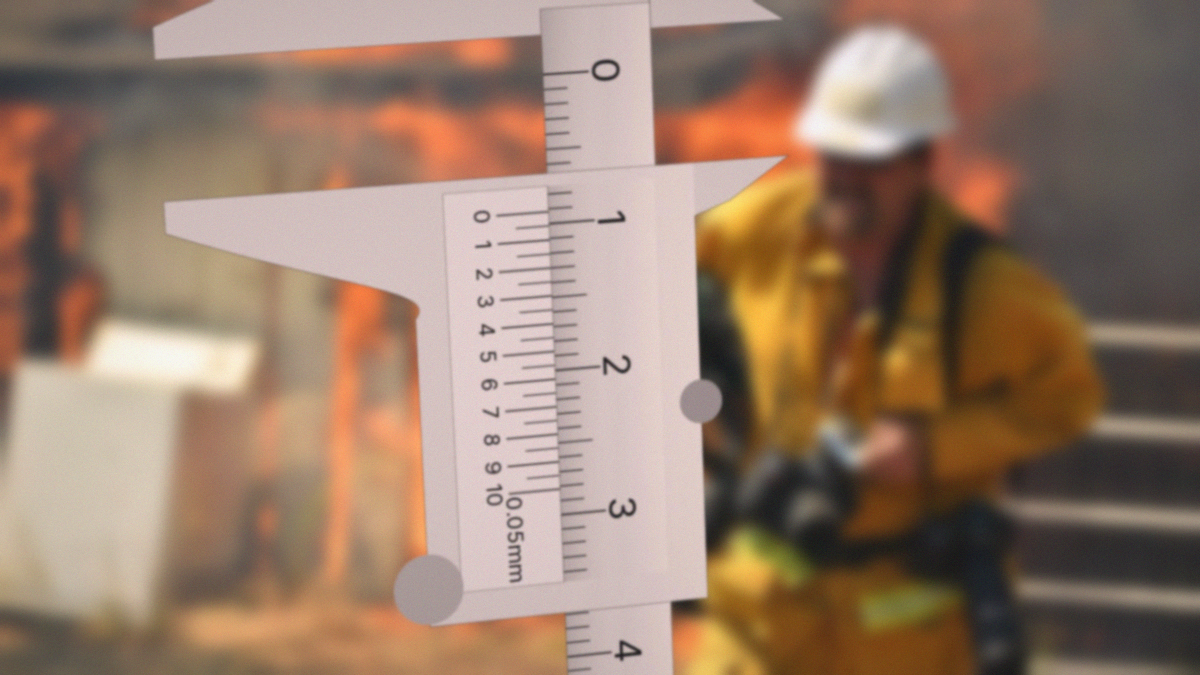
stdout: 9.2; mm
